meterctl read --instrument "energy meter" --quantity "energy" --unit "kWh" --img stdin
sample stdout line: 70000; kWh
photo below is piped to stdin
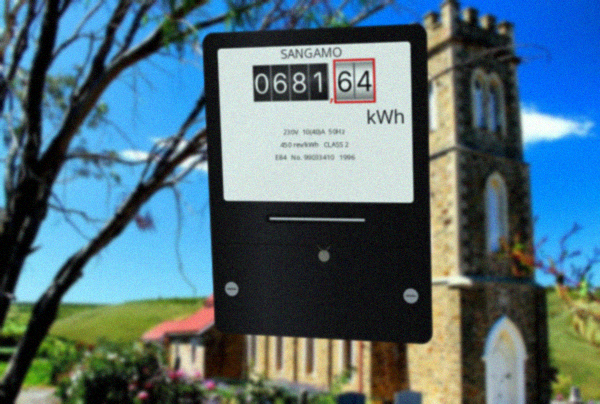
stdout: 681.64; kWh
